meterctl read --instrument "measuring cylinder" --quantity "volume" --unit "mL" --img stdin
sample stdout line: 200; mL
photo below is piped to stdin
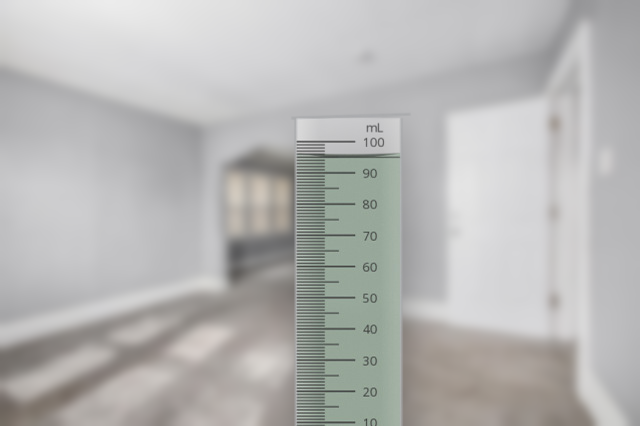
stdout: 95; mL
